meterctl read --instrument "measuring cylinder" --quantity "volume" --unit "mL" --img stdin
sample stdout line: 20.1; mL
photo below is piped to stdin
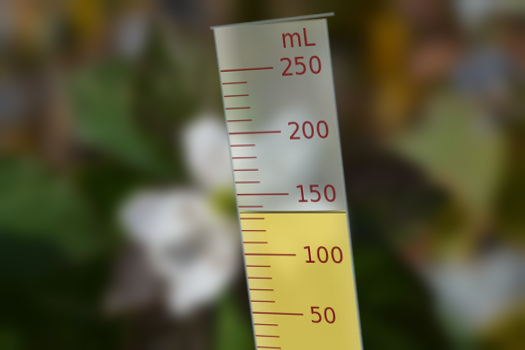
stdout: 135; mL
